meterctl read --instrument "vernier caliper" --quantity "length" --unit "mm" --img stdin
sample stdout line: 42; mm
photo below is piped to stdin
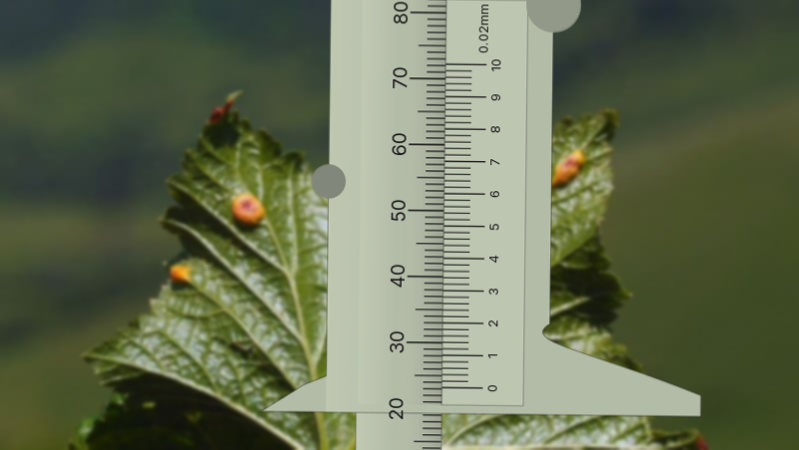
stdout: 23.2; mm
